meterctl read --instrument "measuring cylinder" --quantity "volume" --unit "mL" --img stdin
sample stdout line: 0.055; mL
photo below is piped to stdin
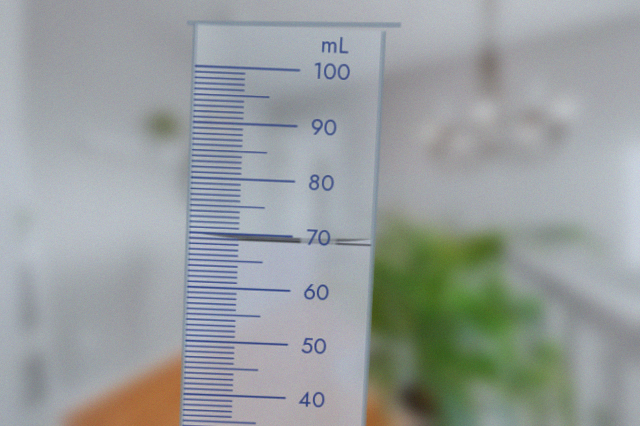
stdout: 69; mL
